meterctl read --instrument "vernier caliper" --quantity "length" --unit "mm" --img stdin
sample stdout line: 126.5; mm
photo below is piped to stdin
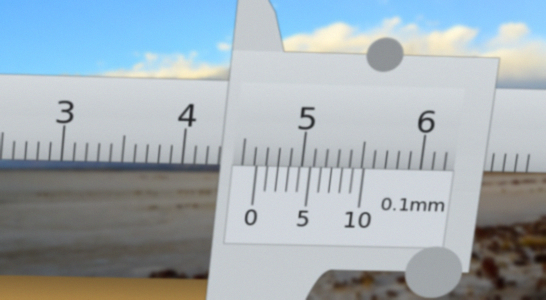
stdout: 46.2; mm
